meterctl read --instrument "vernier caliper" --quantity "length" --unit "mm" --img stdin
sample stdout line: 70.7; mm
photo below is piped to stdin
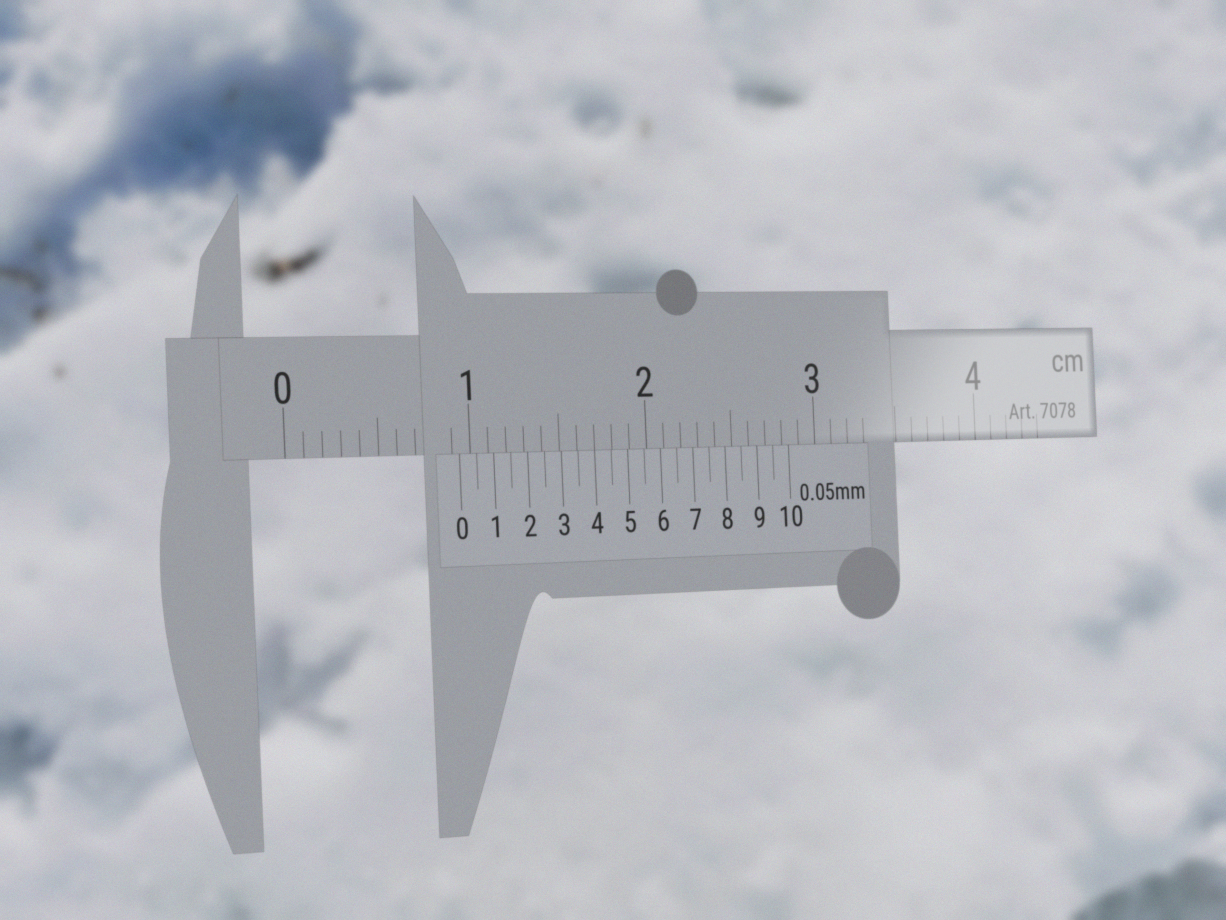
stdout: 9.4; mm
